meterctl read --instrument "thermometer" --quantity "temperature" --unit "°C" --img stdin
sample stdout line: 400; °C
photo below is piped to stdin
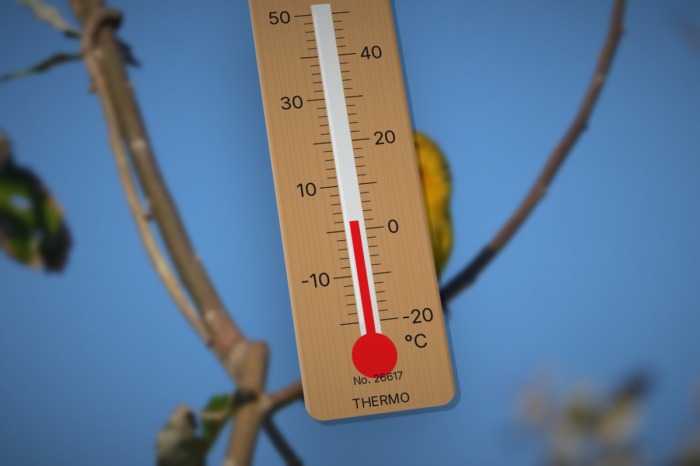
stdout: 2; °C
